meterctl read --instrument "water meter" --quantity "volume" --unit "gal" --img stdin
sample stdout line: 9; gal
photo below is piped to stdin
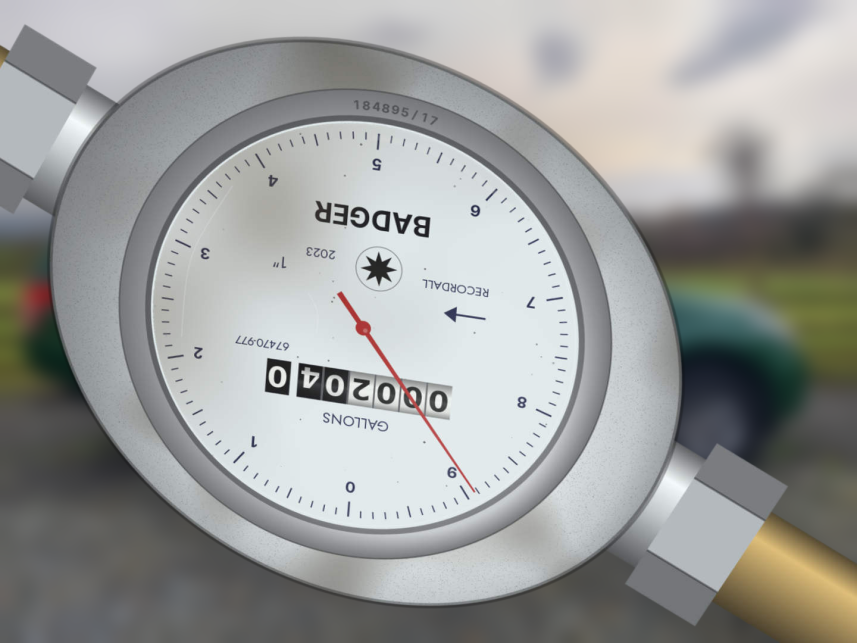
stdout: 2038.9; gal
